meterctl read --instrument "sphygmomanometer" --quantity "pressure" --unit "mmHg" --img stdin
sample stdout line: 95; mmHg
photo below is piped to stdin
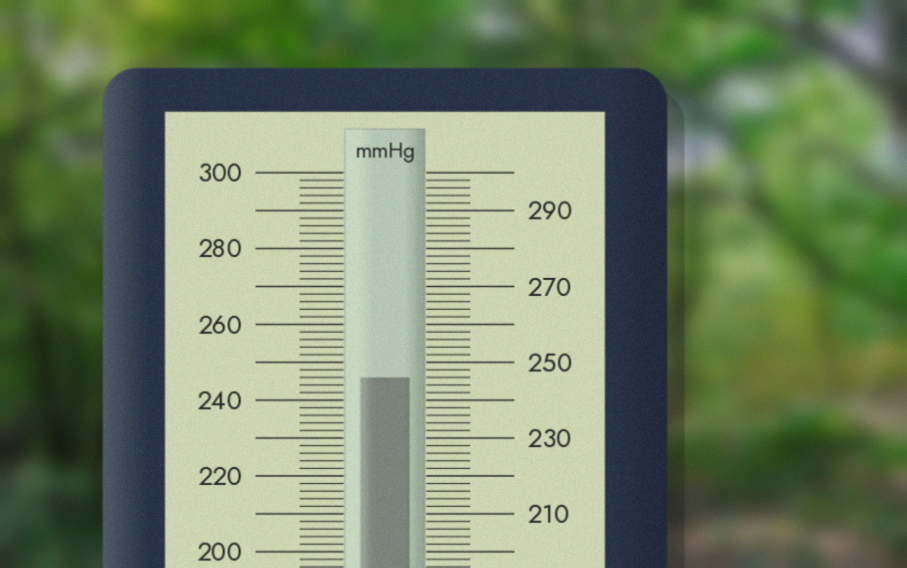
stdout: 246; mmHg
